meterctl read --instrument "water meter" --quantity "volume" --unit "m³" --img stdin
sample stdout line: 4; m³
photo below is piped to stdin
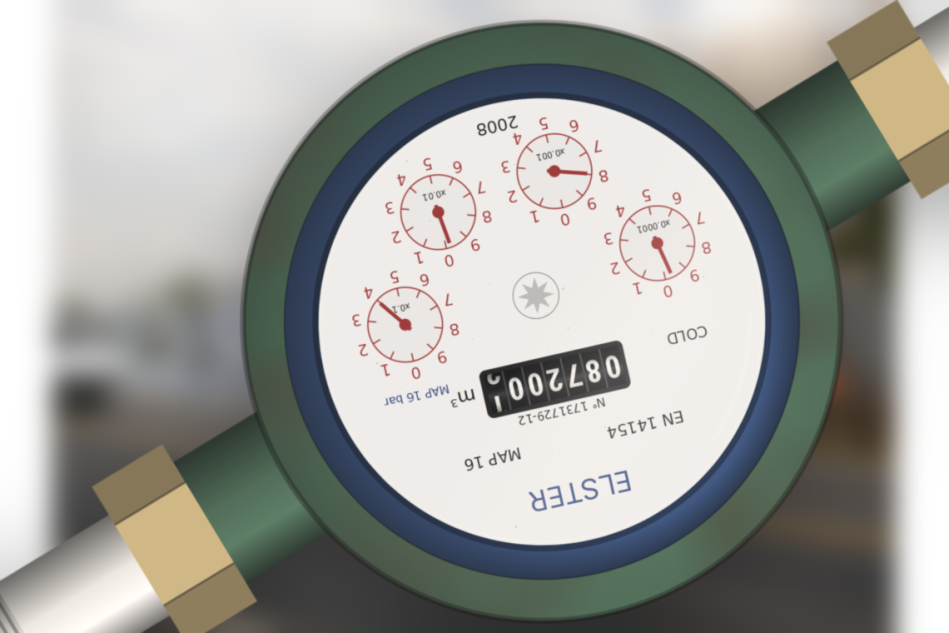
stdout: 872001.3979; m³
